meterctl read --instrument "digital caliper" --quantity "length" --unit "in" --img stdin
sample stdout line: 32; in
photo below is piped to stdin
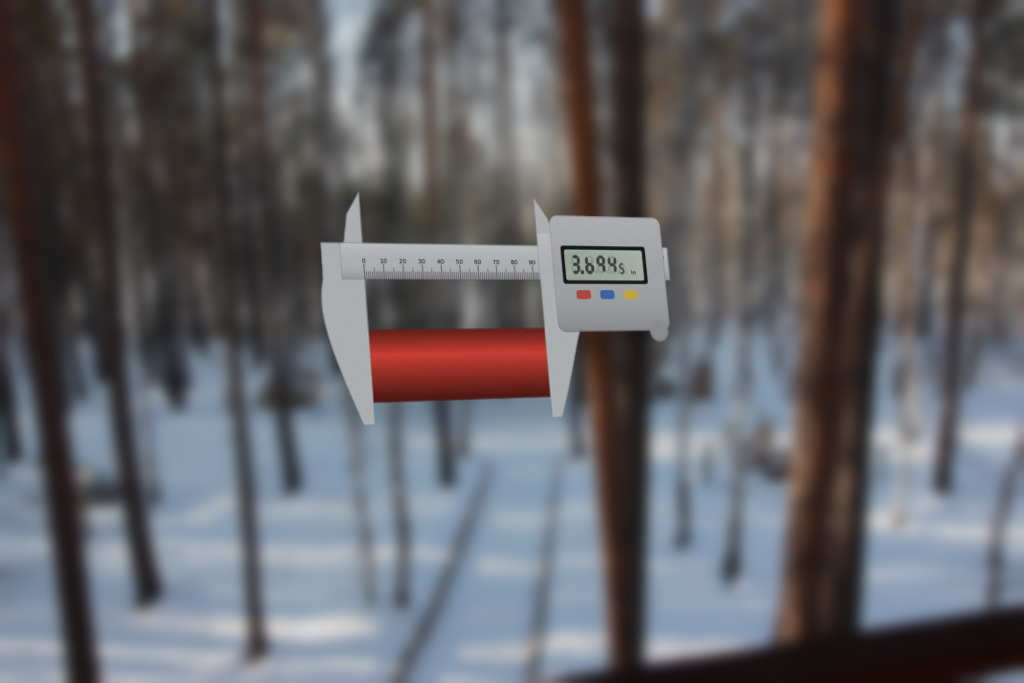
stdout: 3.6945; in
